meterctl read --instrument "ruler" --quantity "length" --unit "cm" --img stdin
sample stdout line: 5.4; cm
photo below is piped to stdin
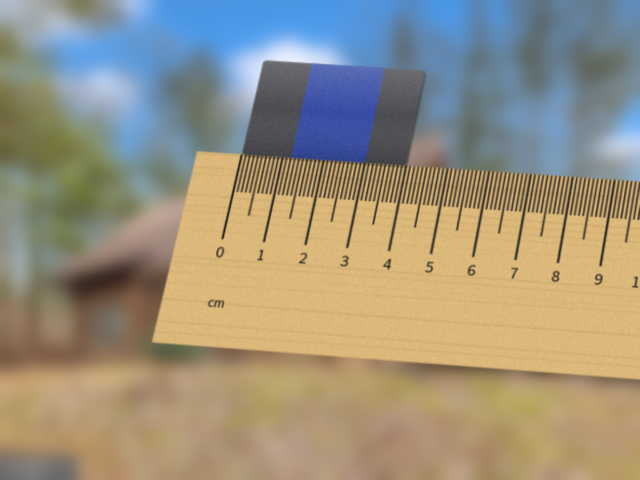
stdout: 4; cm
